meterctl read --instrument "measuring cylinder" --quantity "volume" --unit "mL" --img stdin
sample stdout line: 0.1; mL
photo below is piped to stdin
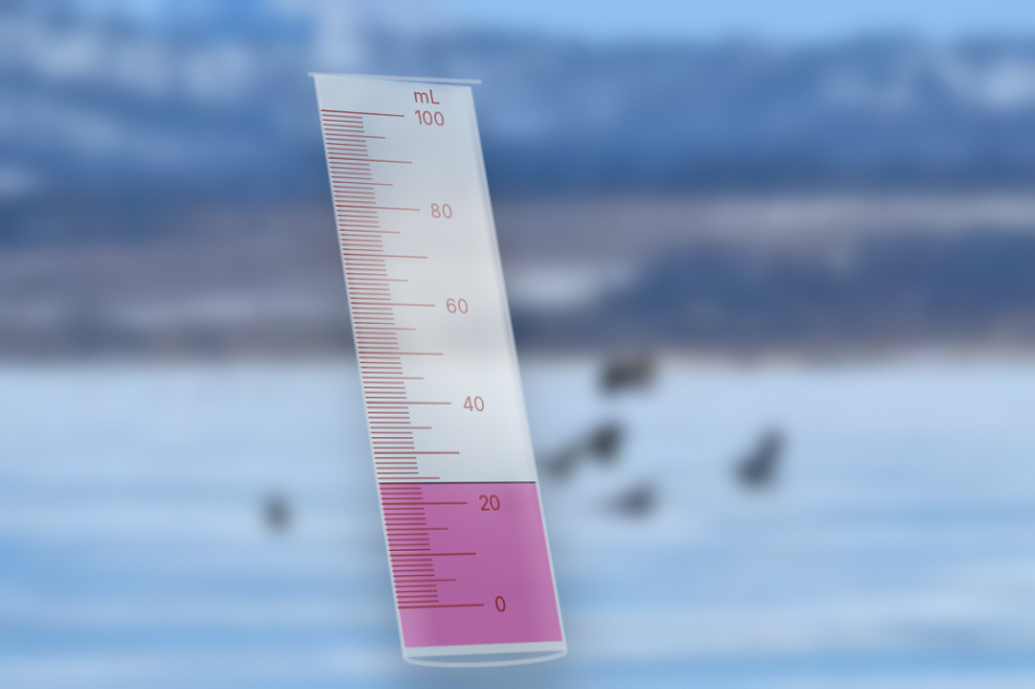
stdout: 24; mL
